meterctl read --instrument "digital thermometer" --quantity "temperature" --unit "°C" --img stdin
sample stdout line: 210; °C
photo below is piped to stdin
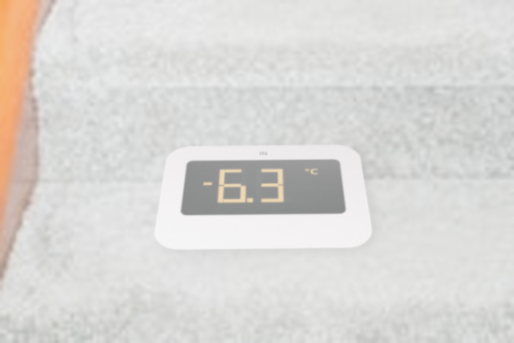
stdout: -6.3; °C
